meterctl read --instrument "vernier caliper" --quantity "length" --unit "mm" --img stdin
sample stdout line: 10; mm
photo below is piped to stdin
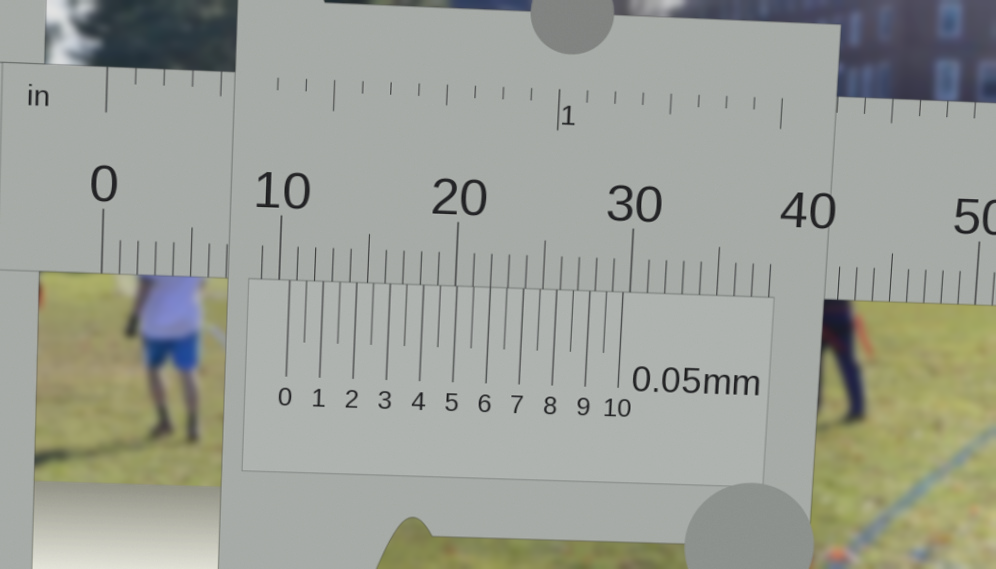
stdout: 10.6; mm
